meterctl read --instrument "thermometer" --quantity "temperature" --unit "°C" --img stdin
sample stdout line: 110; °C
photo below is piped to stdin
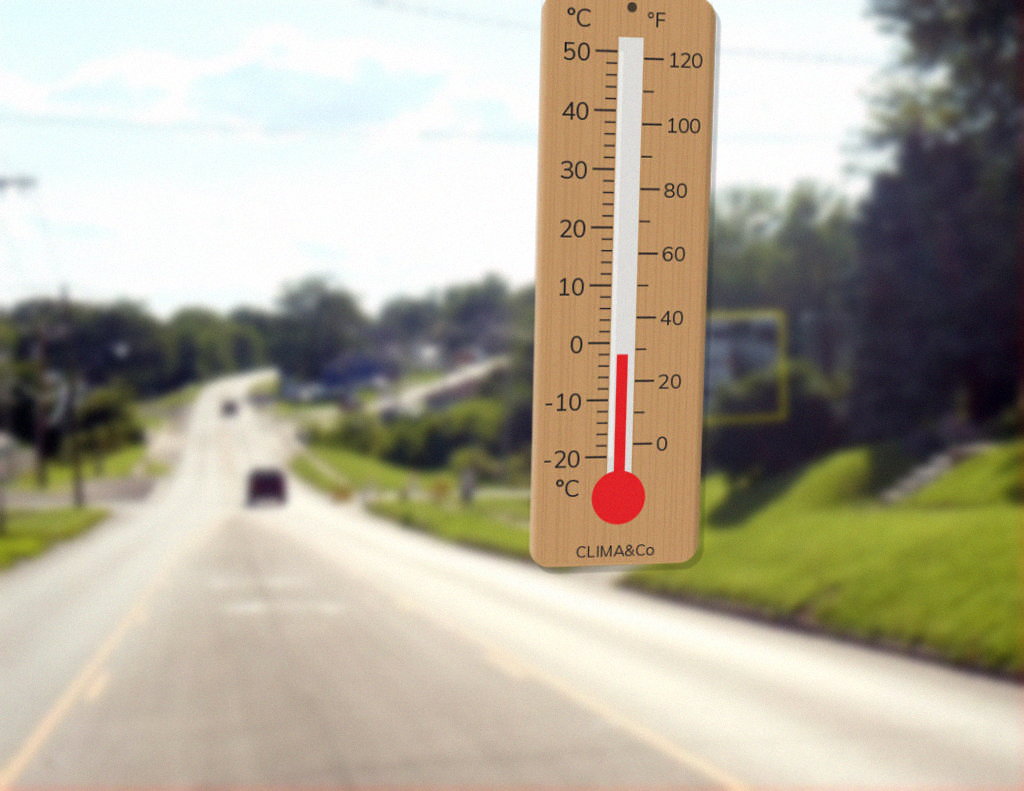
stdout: -2; °C
